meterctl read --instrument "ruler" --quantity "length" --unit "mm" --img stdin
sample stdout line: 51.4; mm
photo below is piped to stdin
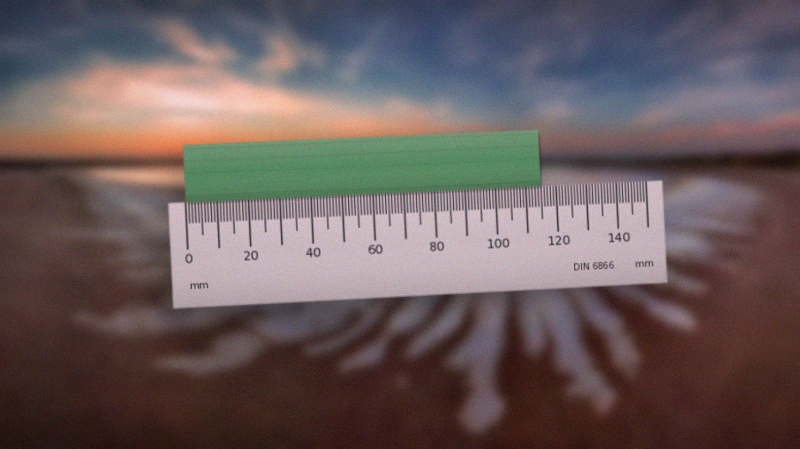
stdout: 115; mm
